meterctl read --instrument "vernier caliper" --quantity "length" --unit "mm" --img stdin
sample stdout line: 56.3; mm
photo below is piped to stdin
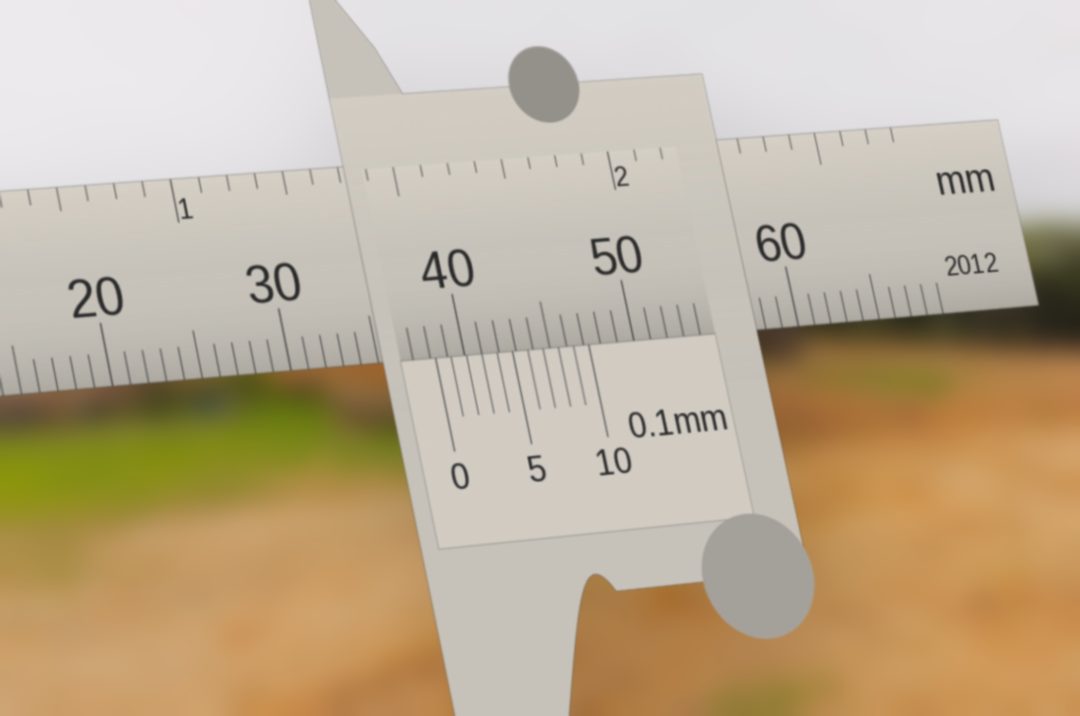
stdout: 38.3; mm
